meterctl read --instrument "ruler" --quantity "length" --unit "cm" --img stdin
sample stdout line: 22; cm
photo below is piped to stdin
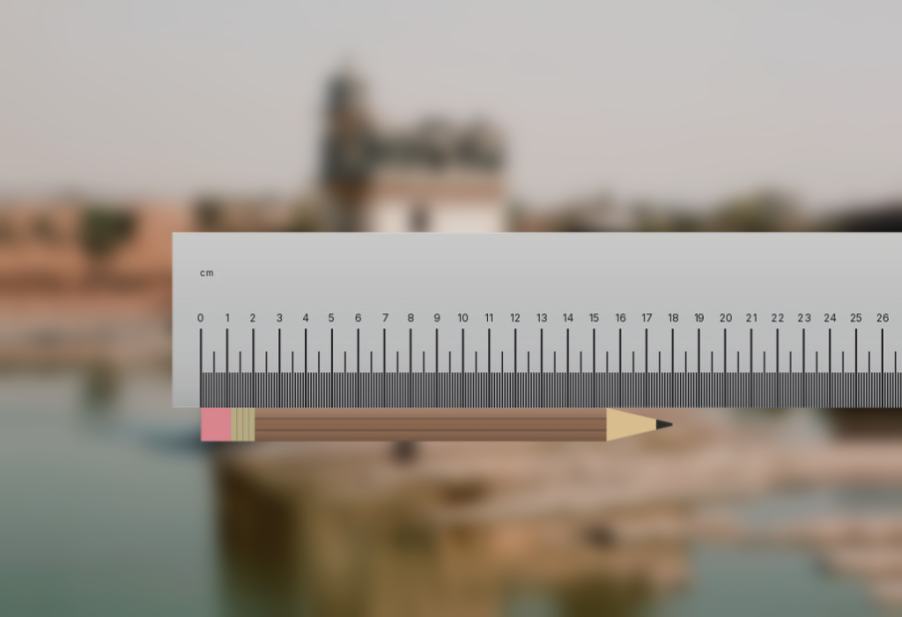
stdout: 18; cm
